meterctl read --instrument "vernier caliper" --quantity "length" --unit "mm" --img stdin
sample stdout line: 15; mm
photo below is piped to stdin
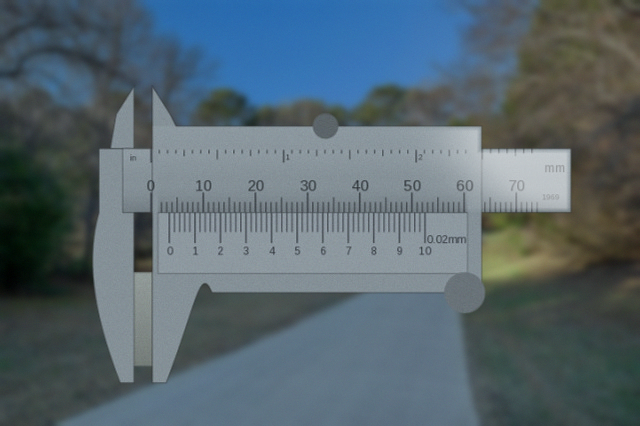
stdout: 3.5; mm
